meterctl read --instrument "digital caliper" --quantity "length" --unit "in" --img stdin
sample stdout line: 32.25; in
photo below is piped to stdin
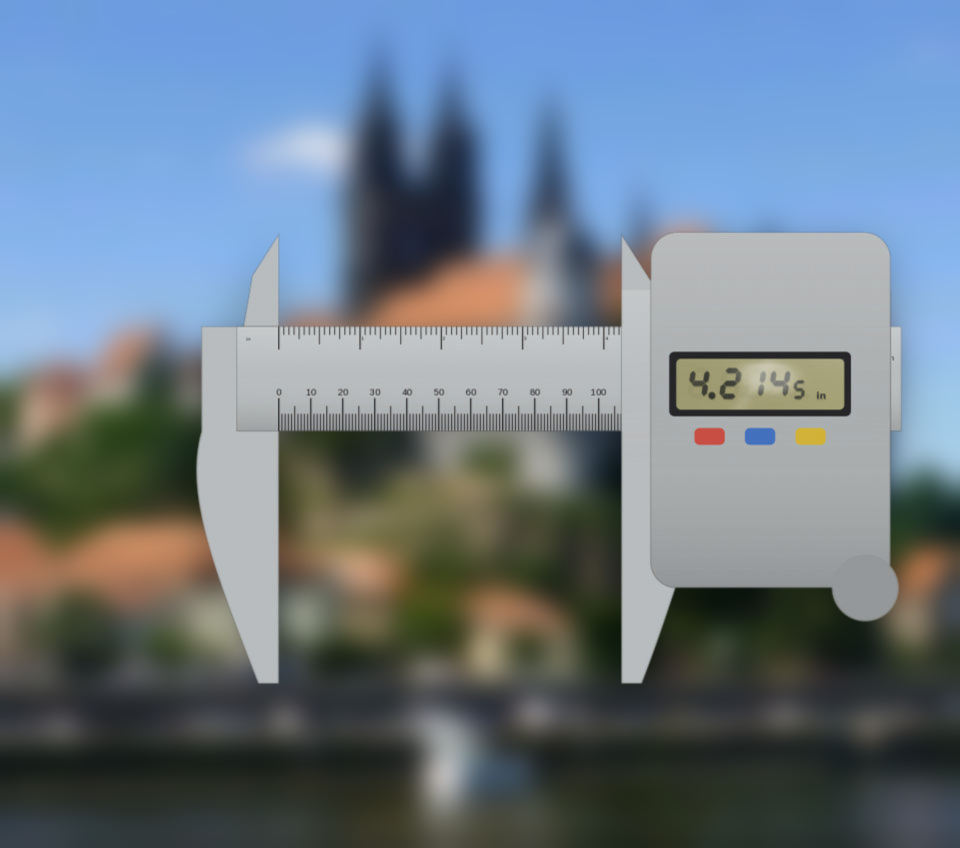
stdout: 4.2145; in
